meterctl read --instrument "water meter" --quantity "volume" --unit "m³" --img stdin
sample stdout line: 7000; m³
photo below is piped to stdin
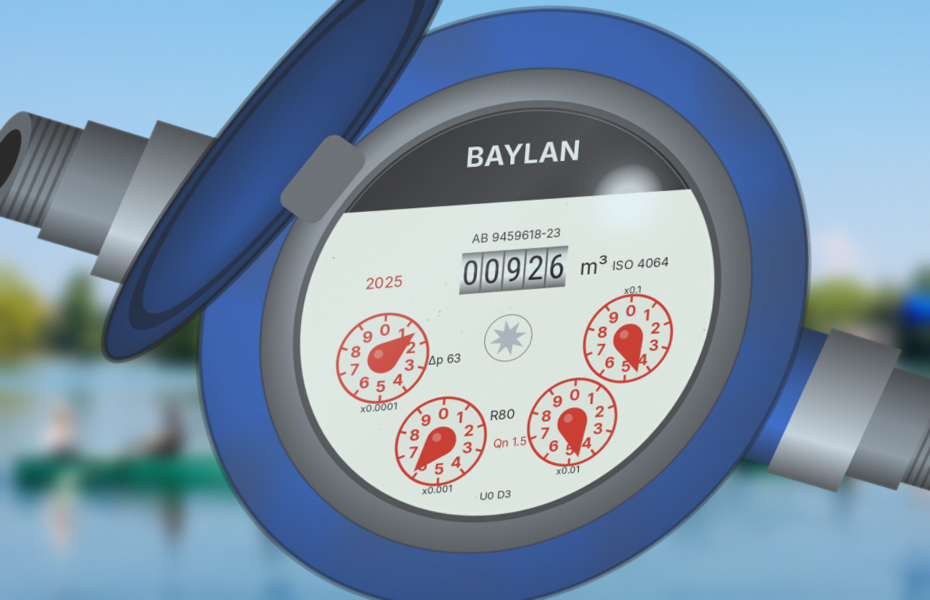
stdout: 926.4461; m³
